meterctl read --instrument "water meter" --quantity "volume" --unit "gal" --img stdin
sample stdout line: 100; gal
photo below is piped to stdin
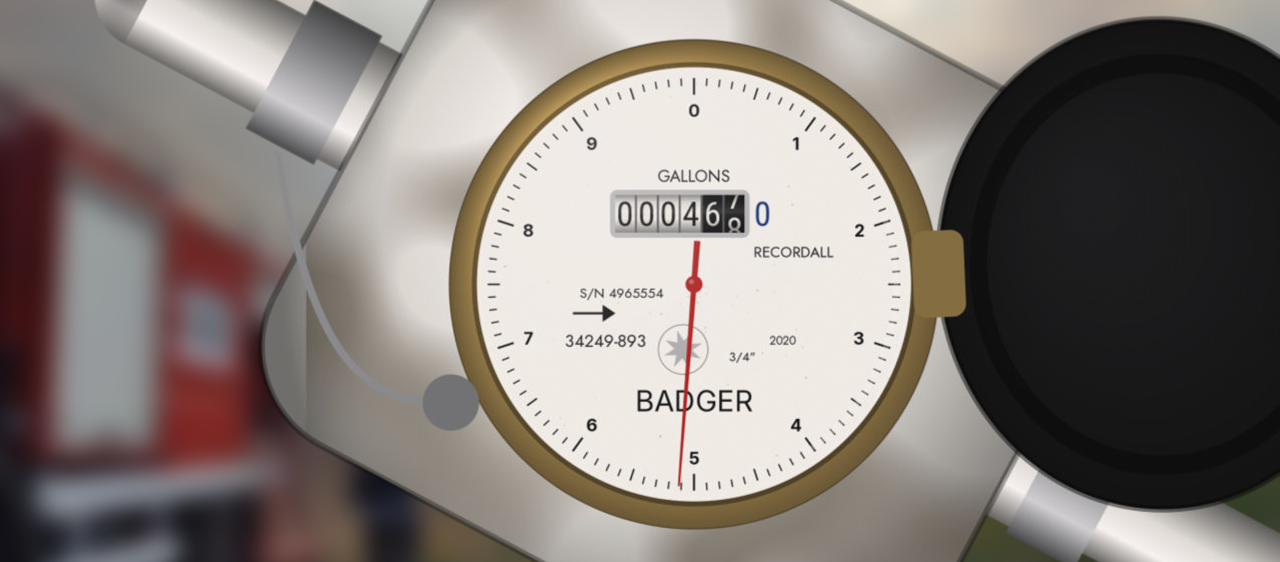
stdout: 4675.1; gal
